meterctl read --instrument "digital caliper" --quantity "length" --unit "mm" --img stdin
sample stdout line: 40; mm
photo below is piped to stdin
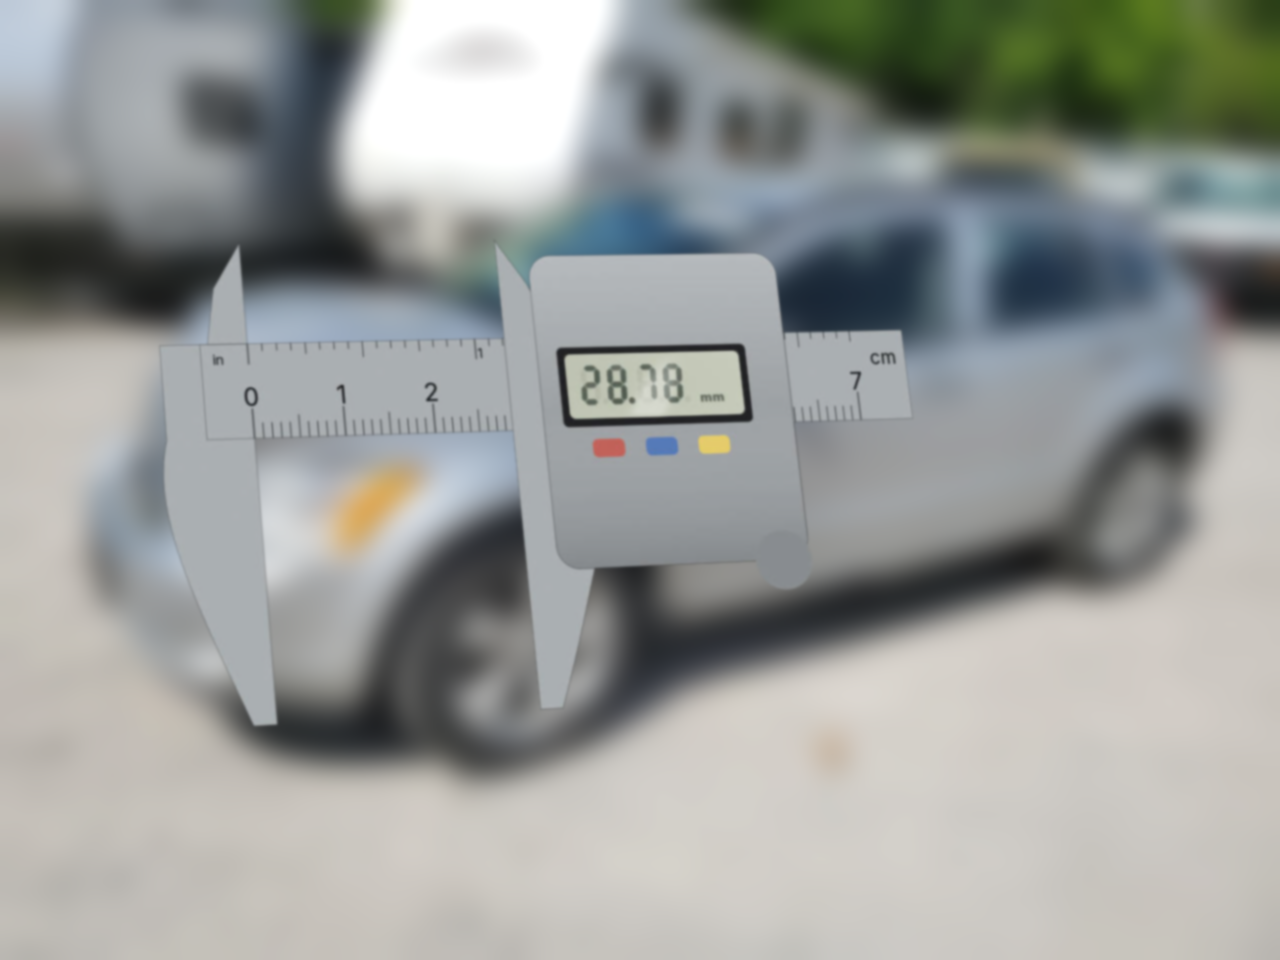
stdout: 28.78; mm
